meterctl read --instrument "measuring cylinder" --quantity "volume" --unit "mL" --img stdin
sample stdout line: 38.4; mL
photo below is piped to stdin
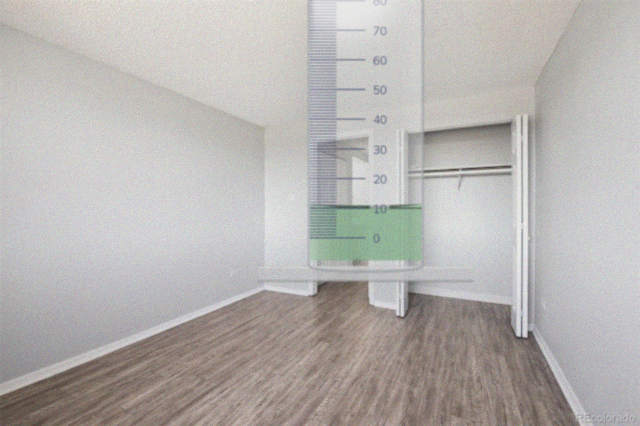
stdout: 10; mL
